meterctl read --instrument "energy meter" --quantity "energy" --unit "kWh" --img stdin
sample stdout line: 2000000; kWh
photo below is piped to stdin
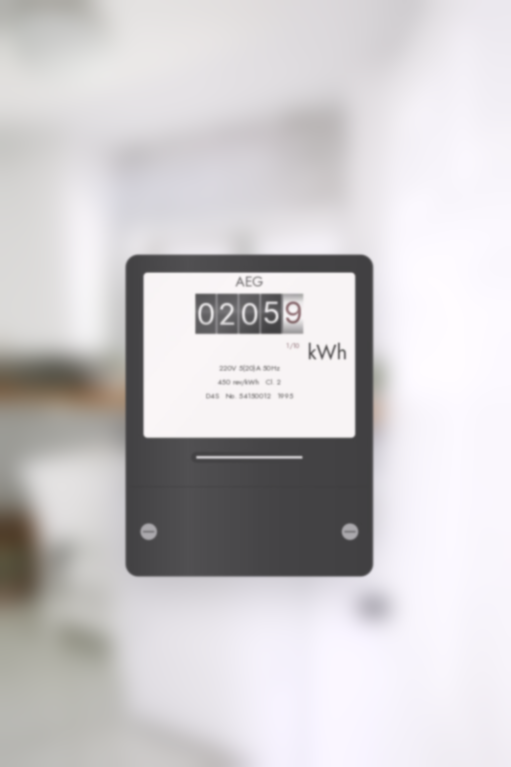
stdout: 205.9; kWh
